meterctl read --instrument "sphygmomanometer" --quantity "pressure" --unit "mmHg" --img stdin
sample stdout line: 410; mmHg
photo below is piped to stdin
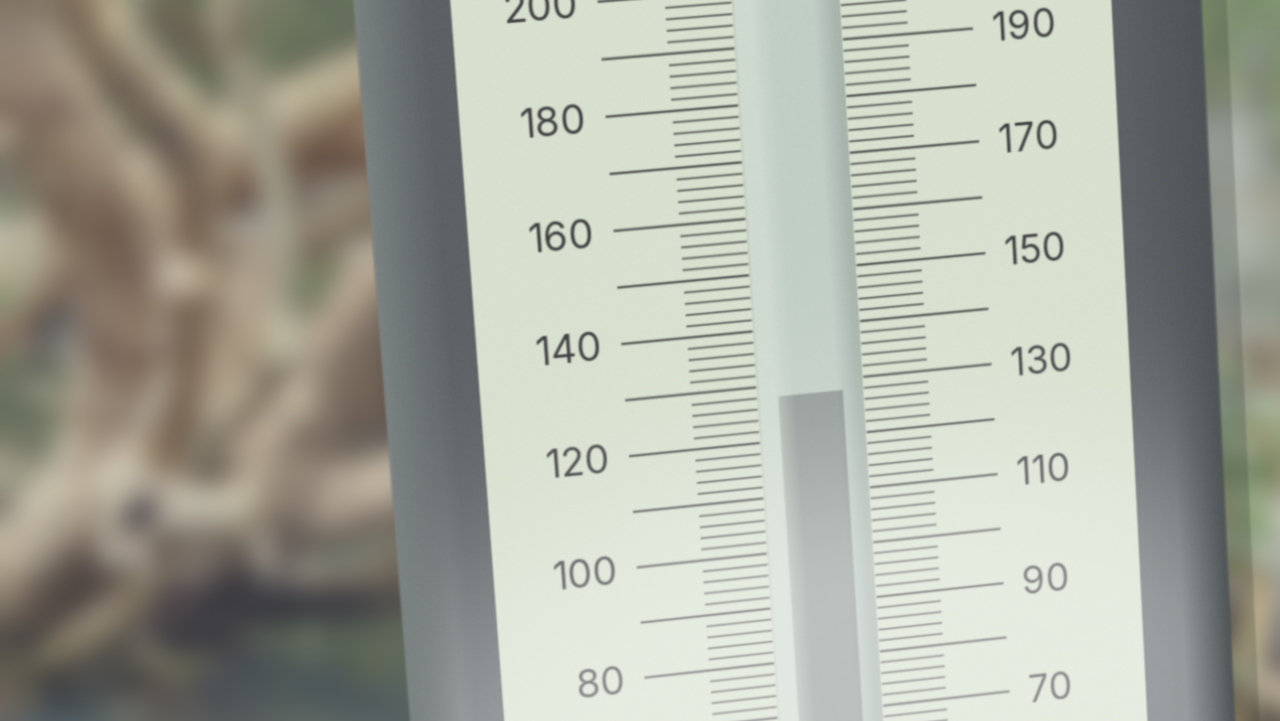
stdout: 128; mmHg
